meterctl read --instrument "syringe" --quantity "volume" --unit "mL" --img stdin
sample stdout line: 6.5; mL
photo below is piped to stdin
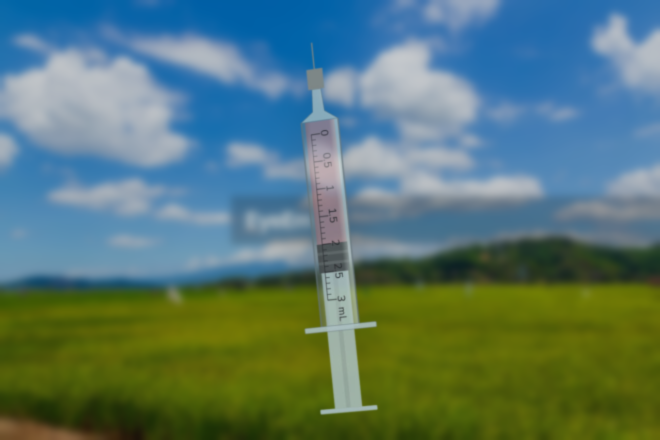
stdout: 2; mL
